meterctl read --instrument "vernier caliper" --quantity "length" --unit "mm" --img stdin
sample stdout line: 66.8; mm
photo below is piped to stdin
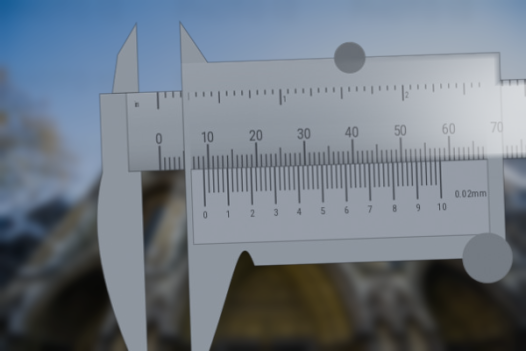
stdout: 9.0; mm
